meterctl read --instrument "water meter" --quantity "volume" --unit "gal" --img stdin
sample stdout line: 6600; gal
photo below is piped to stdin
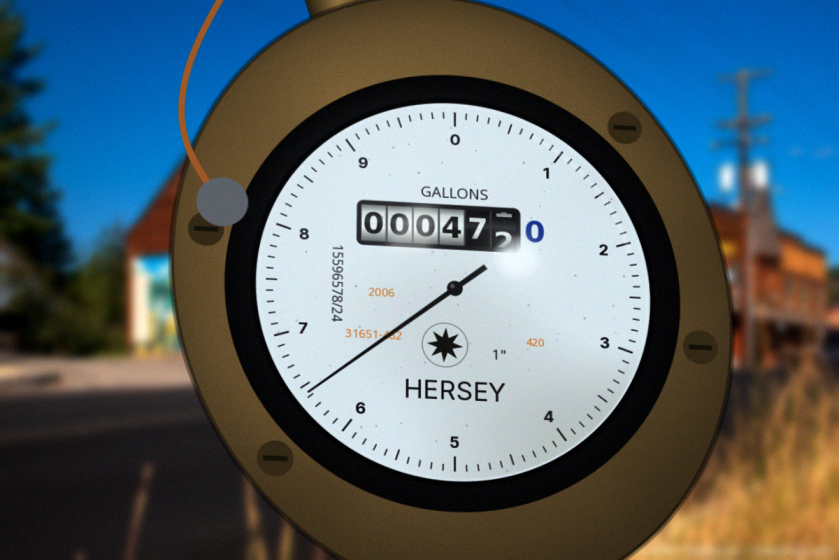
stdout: 4716.4; gal
